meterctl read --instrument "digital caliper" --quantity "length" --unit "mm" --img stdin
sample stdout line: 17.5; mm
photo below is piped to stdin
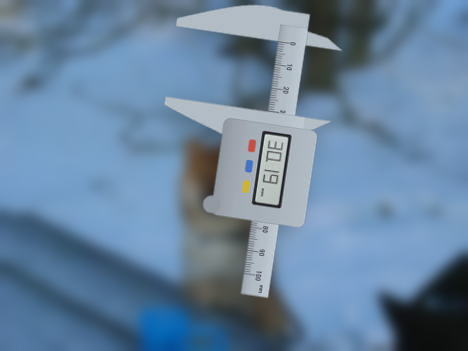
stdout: 30.19; mm
